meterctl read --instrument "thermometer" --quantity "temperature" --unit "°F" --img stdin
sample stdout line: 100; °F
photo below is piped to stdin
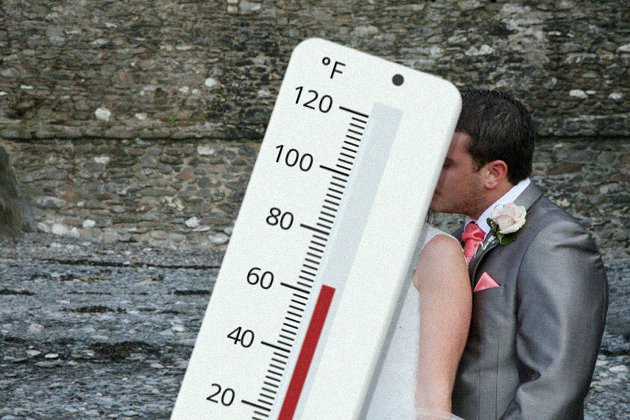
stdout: 64; °F
